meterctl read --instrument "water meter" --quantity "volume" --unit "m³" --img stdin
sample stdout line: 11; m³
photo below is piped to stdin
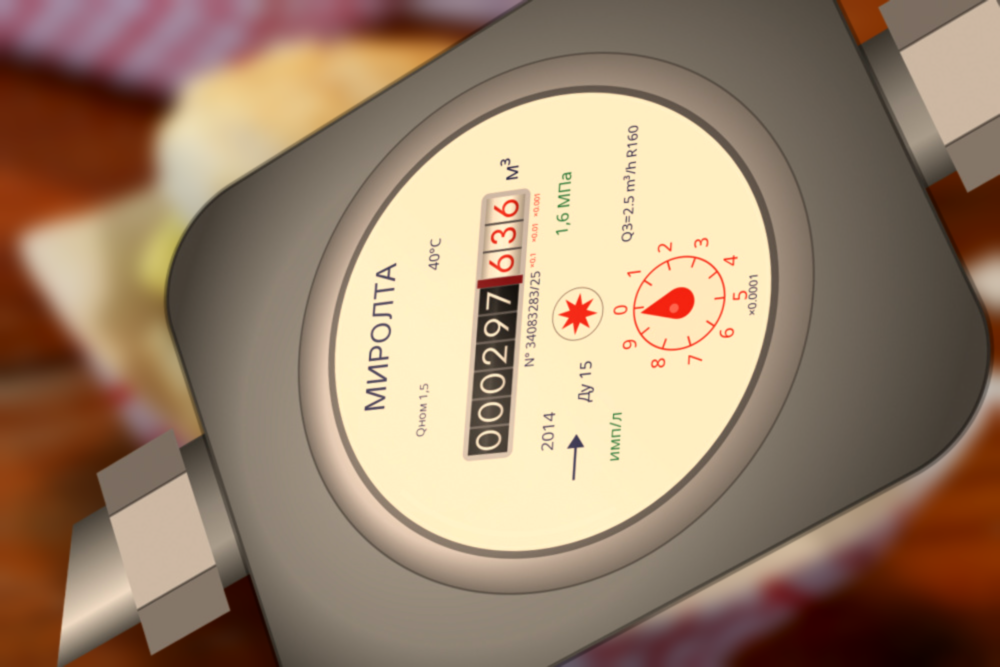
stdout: 297.6359; m³
